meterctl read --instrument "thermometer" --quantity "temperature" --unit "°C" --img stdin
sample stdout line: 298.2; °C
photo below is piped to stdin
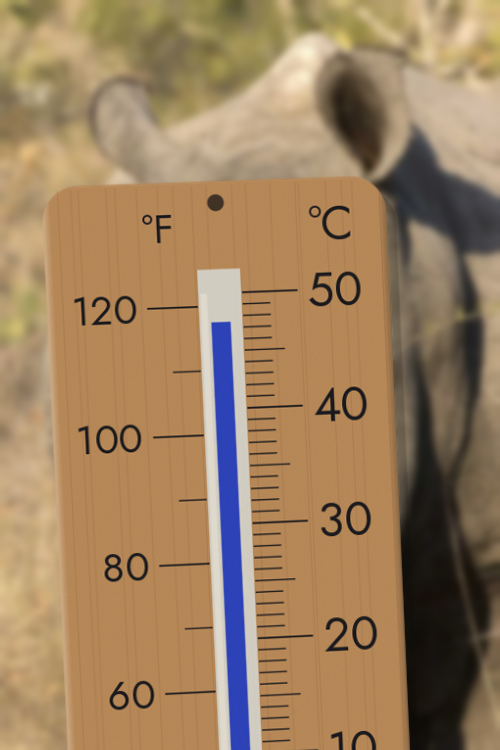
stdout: 47.5; °C
